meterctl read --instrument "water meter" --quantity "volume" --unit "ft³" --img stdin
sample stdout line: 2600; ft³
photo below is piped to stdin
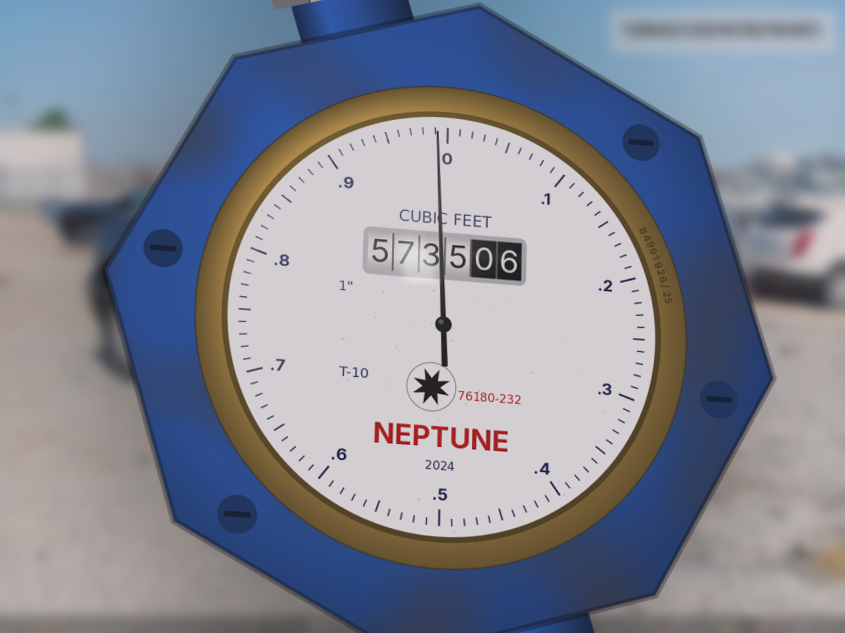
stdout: 573505.99; ft³
